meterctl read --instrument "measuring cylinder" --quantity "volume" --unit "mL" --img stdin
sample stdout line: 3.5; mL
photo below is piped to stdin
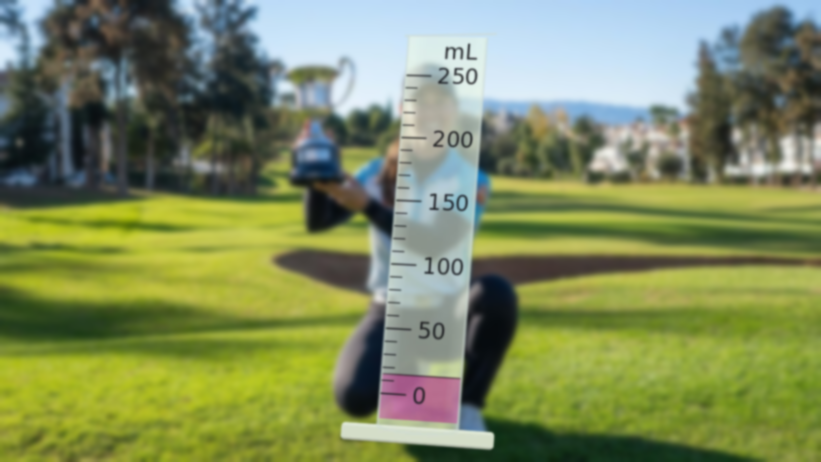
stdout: 15; mL
